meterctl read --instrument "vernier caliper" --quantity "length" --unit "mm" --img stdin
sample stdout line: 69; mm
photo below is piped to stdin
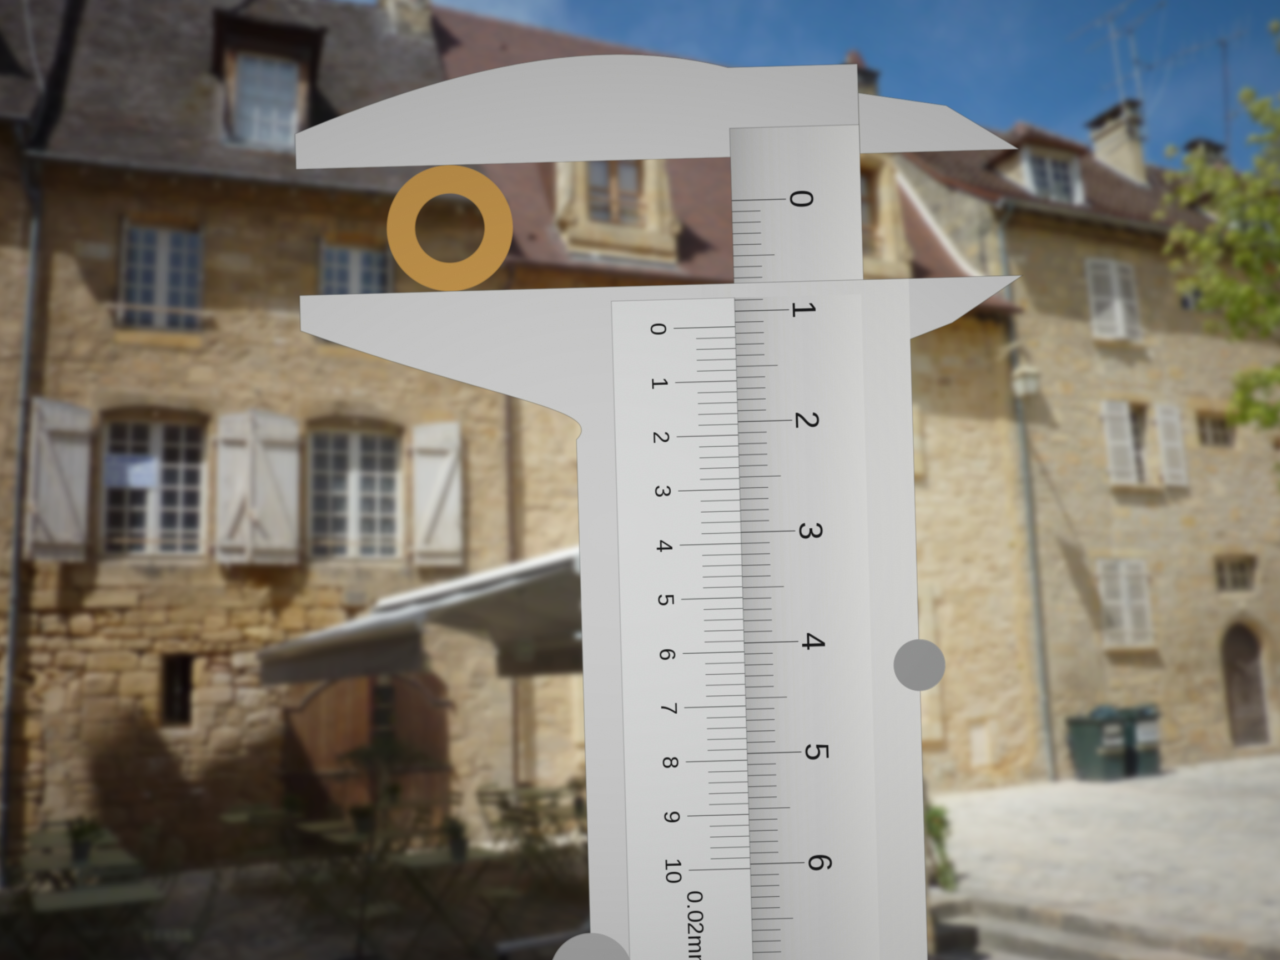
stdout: 11.4; mm
